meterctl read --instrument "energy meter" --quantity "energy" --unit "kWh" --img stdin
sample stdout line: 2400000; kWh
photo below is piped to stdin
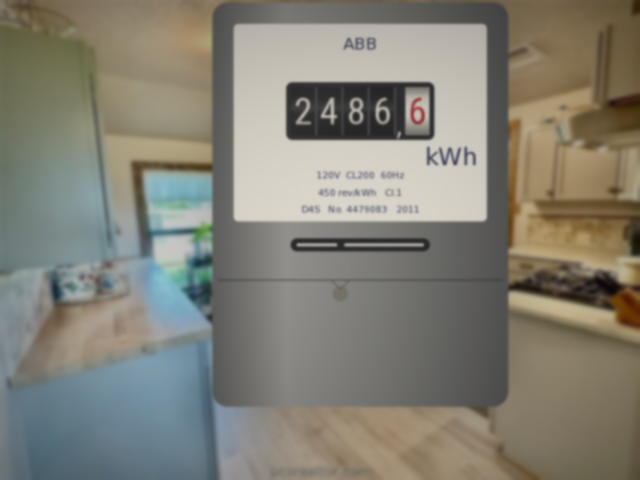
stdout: 2486.6; kWh
